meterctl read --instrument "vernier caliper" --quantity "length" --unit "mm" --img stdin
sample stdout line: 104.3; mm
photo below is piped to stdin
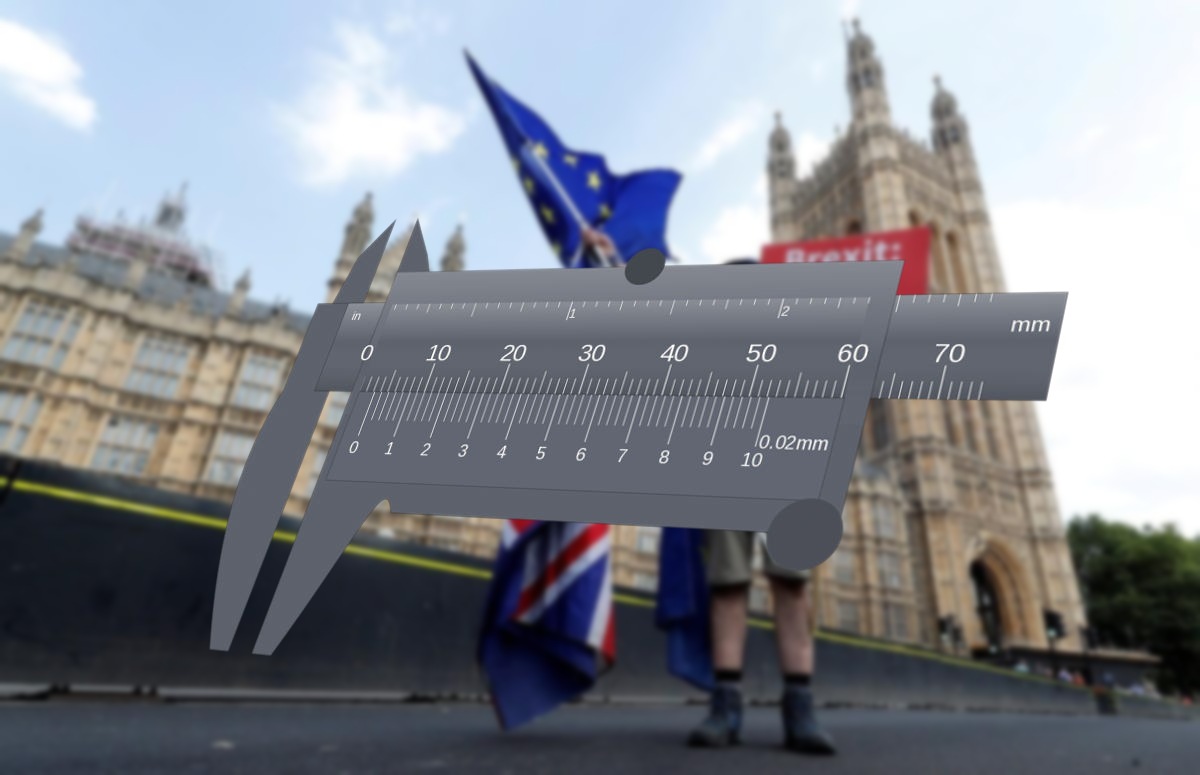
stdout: 3.2; mm
